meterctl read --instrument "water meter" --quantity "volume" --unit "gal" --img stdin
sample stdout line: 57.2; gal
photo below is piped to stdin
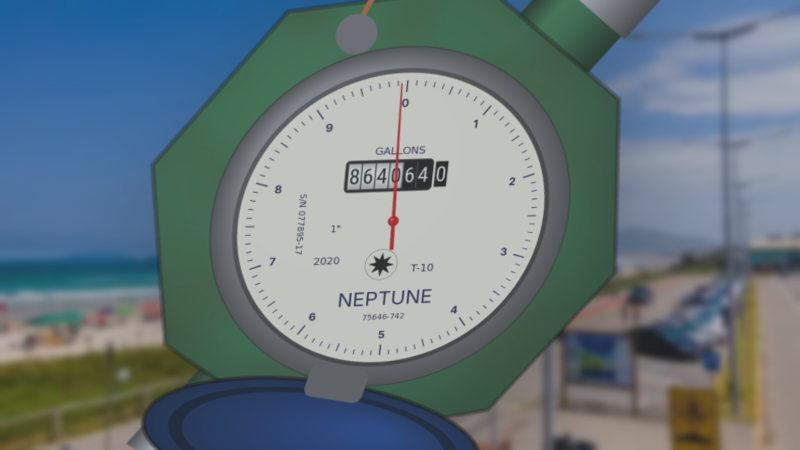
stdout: 8640639.9; gal
